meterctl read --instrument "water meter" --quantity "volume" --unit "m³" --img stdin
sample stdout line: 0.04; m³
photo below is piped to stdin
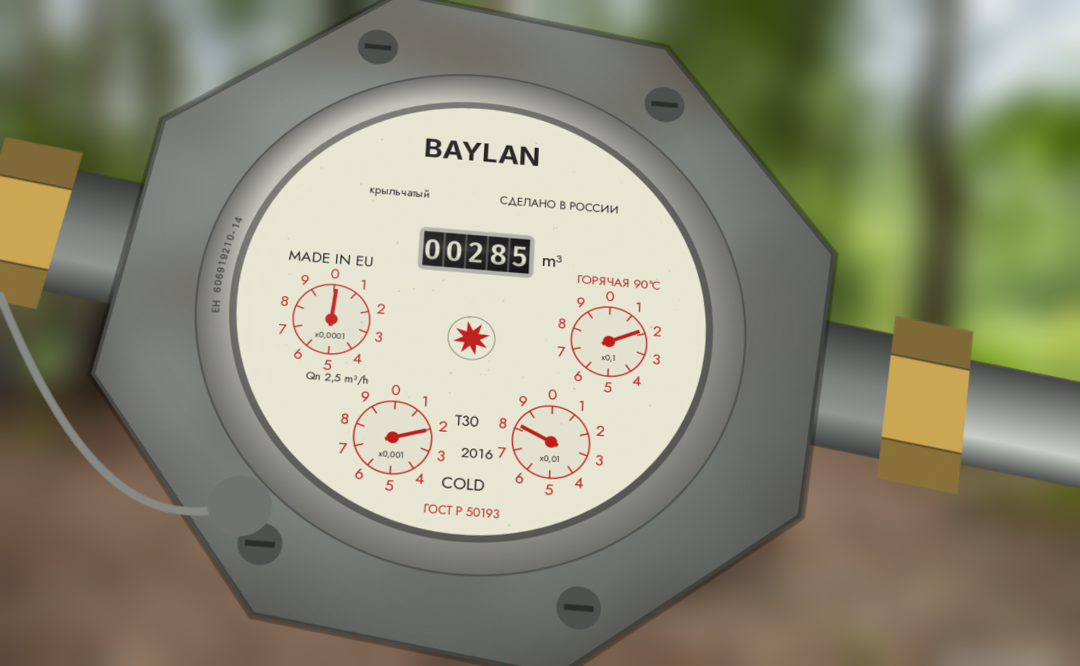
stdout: 285.1820; m³
